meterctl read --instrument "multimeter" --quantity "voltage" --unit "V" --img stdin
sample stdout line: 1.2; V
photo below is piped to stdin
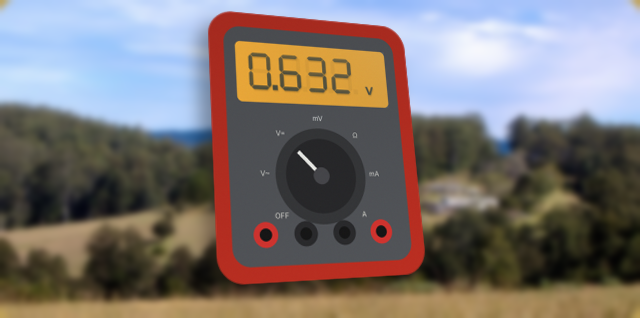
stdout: 0.632; V
